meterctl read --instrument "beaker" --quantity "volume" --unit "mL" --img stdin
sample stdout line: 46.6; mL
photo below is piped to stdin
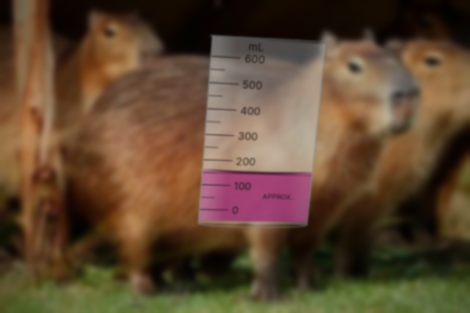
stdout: 150; mL
